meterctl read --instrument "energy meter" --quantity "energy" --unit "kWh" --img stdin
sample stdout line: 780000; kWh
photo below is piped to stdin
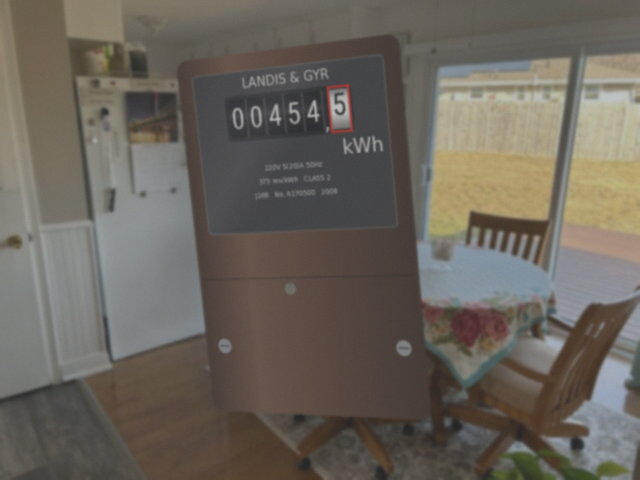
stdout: 454.5; kWh
